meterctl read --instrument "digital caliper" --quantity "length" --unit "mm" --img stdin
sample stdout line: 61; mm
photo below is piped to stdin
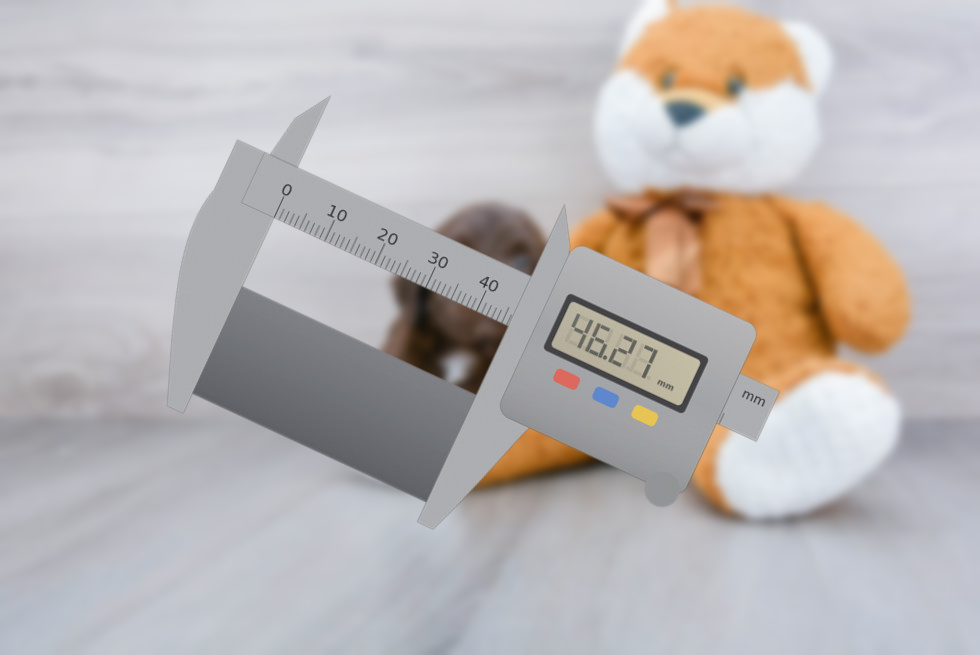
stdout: 46.27; mm
